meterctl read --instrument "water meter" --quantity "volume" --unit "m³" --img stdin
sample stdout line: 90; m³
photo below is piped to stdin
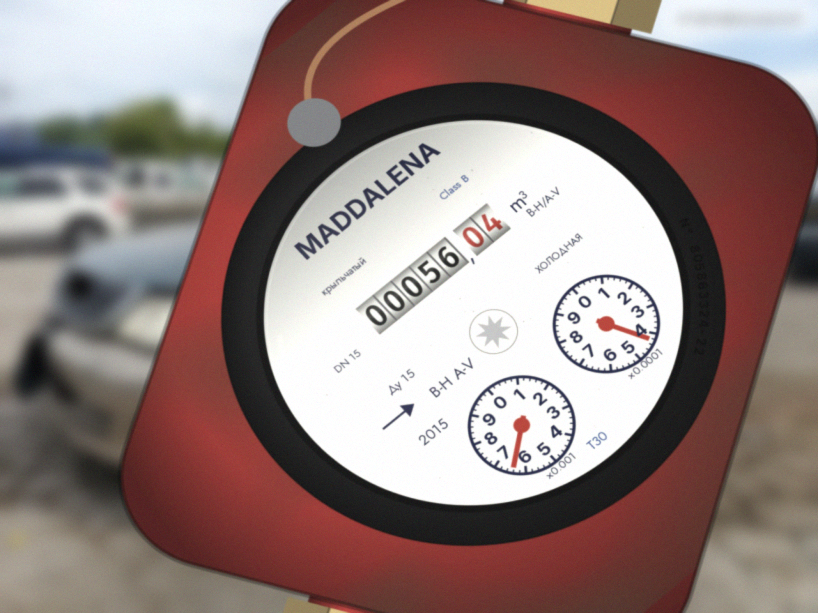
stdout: 56.0464; m³
